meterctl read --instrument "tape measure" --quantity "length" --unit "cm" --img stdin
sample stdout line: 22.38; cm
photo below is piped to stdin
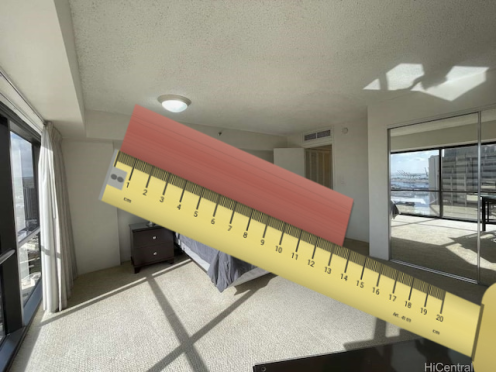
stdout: 13.5; cm
